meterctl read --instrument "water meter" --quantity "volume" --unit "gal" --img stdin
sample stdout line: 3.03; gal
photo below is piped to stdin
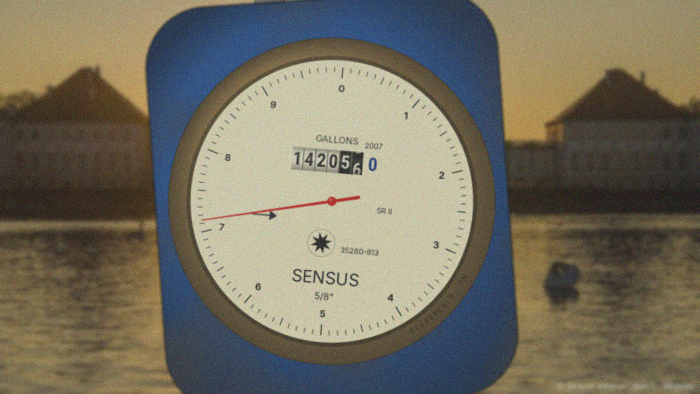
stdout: 1420557.1; gal
